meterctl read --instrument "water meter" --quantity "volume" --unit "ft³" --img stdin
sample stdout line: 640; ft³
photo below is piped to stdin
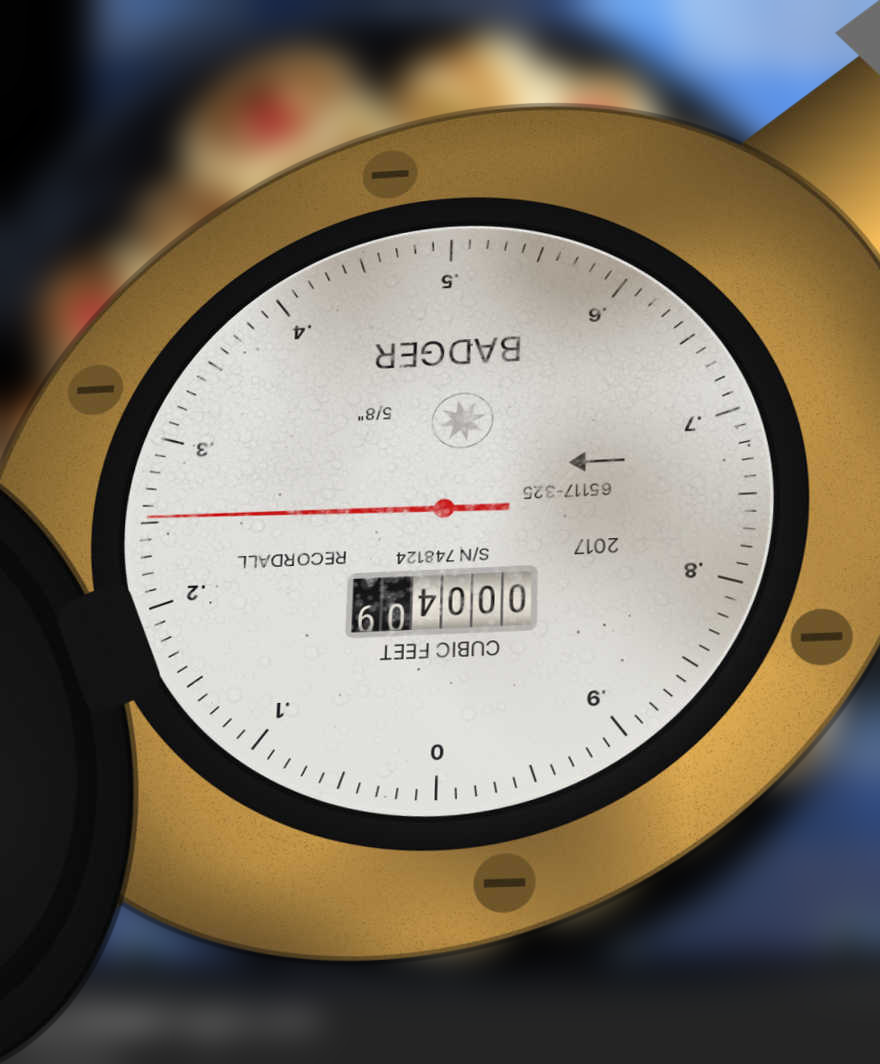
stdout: 409.25; ft³
